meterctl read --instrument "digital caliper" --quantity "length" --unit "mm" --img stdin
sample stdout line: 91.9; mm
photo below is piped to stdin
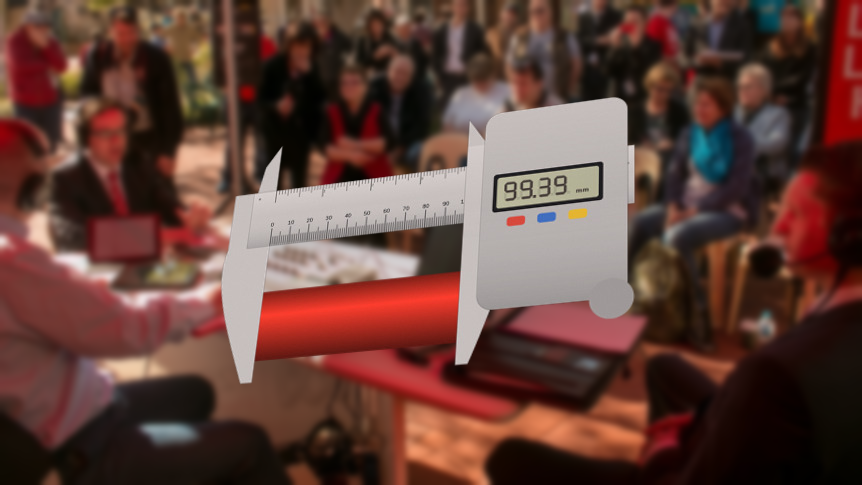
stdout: 99.39; mm
